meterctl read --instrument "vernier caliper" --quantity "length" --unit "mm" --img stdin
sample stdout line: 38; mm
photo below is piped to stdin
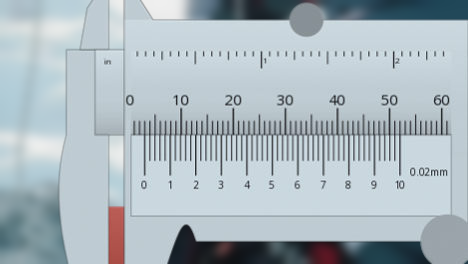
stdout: 3.0; mm
